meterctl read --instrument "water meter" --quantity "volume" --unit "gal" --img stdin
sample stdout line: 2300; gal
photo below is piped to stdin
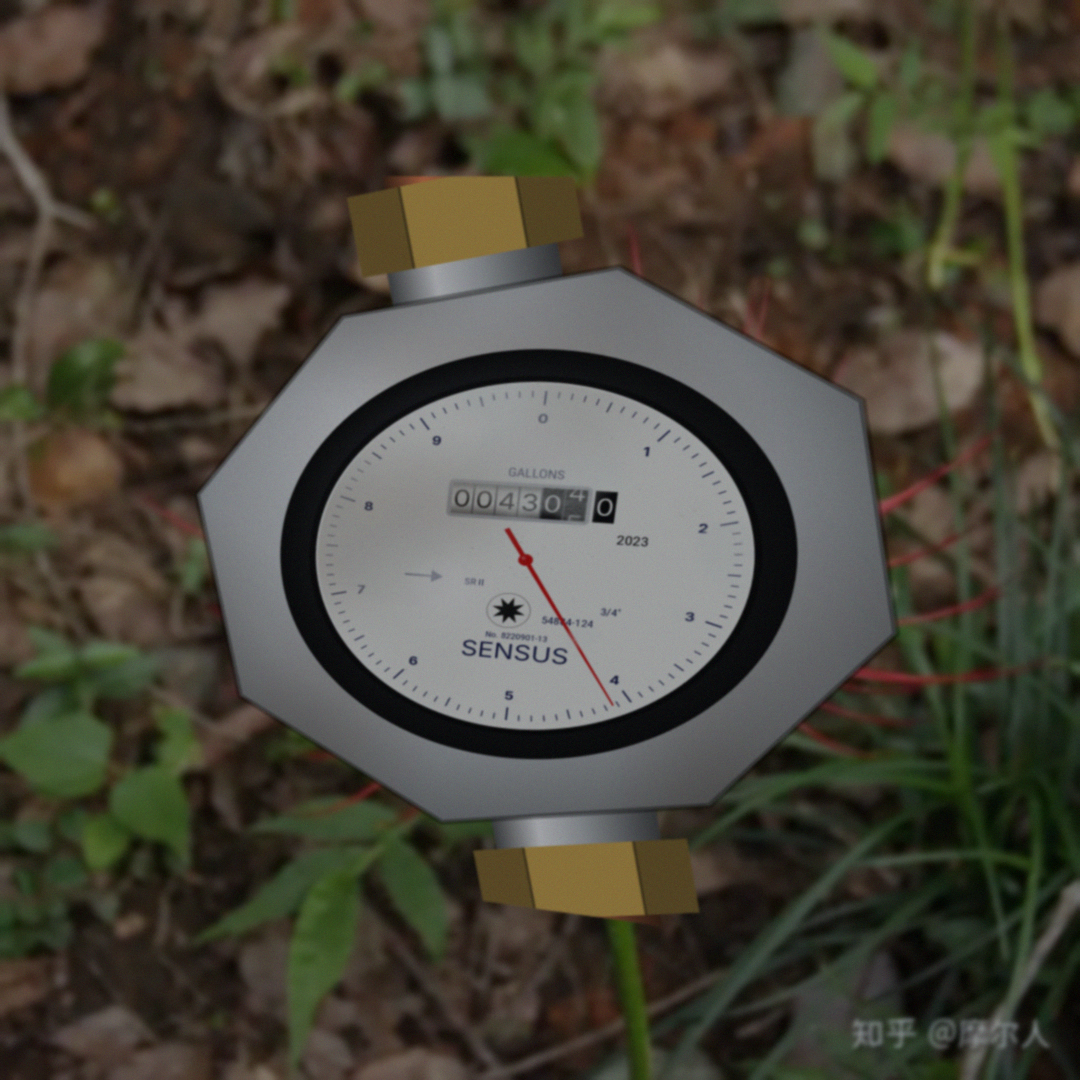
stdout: 43044.1; gal
